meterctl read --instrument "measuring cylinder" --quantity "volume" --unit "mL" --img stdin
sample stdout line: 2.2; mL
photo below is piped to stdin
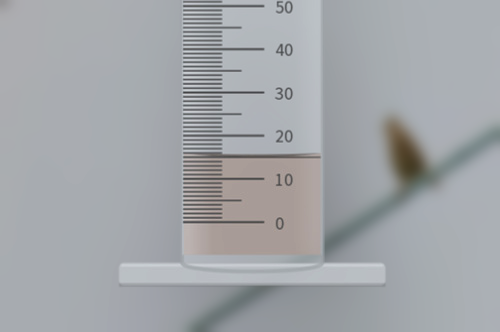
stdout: 15; mL
